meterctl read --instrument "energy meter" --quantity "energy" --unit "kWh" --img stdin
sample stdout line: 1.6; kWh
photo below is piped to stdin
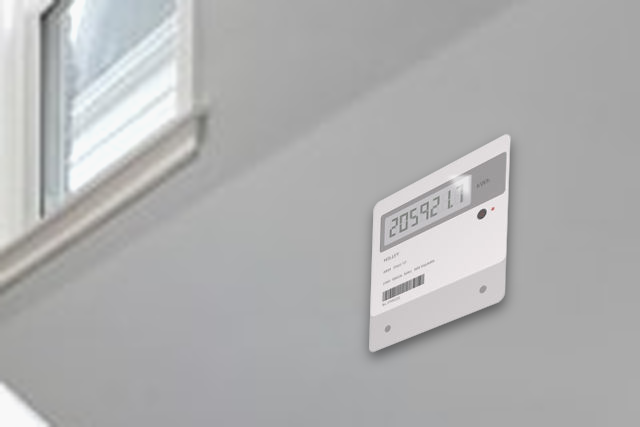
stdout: 205921.7; kWh
